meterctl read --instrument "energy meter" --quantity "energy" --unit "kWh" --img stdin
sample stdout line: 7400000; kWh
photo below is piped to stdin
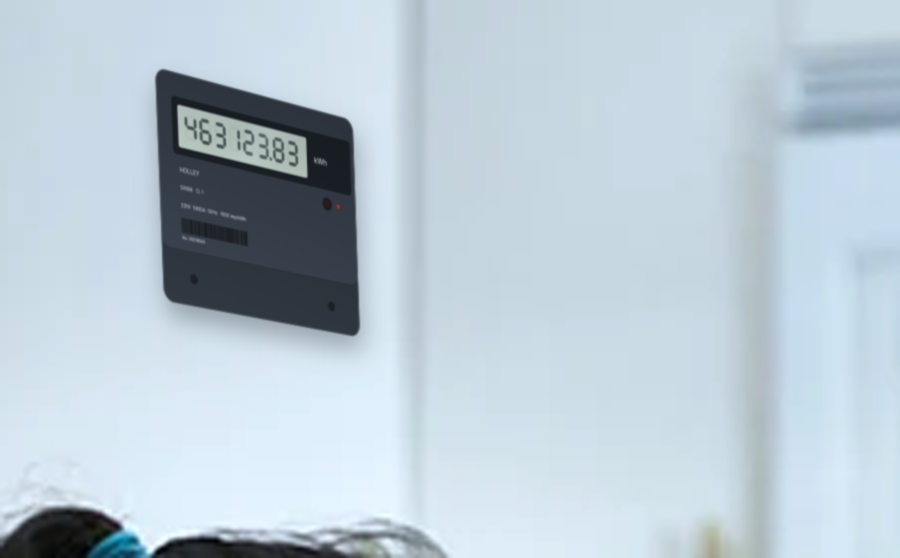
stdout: 463123.83; kWh
